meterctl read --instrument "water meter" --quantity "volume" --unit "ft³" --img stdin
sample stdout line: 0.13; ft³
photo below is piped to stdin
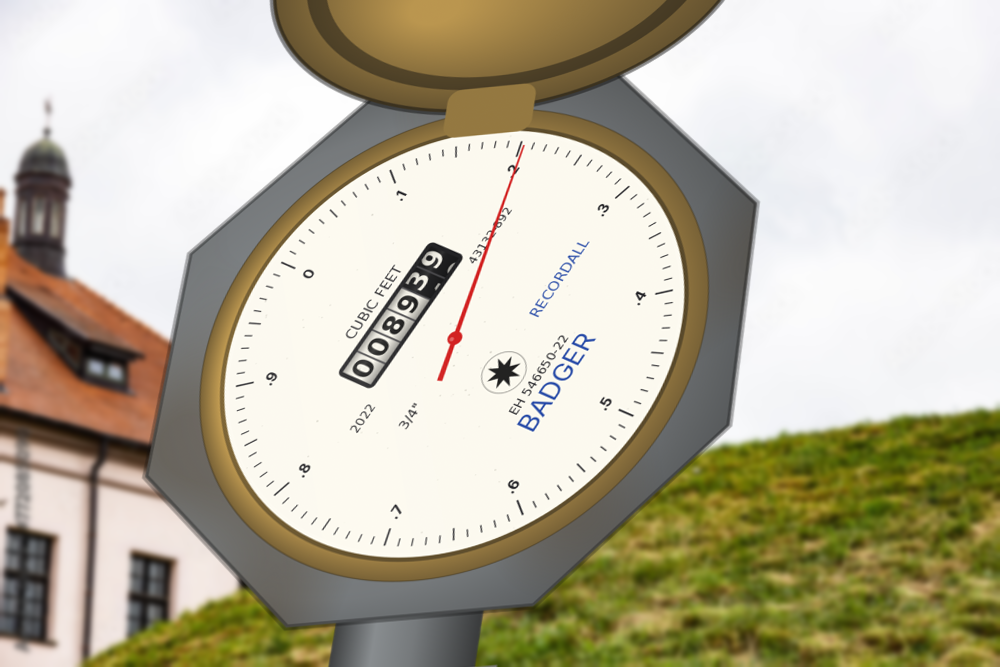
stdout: 8939.20; ft³
